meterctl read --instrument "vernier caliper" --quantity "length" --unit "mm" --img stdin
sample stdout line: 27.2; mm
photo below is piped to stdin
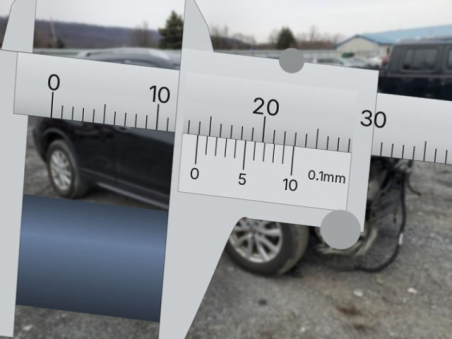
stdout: 13.9; mm
